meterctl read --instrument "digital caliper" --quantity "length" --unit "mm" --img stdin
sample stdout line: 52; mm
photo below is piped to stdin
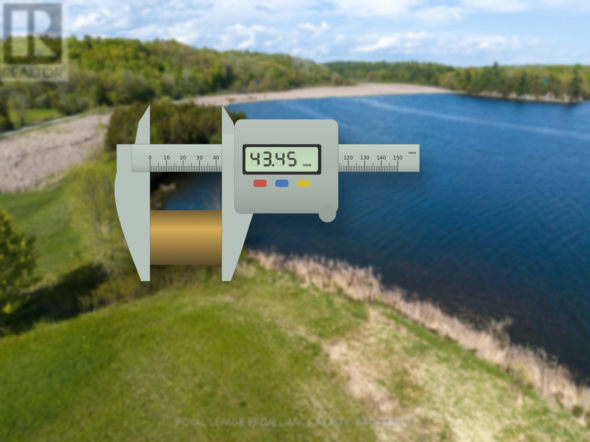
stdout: 43.45; mm
